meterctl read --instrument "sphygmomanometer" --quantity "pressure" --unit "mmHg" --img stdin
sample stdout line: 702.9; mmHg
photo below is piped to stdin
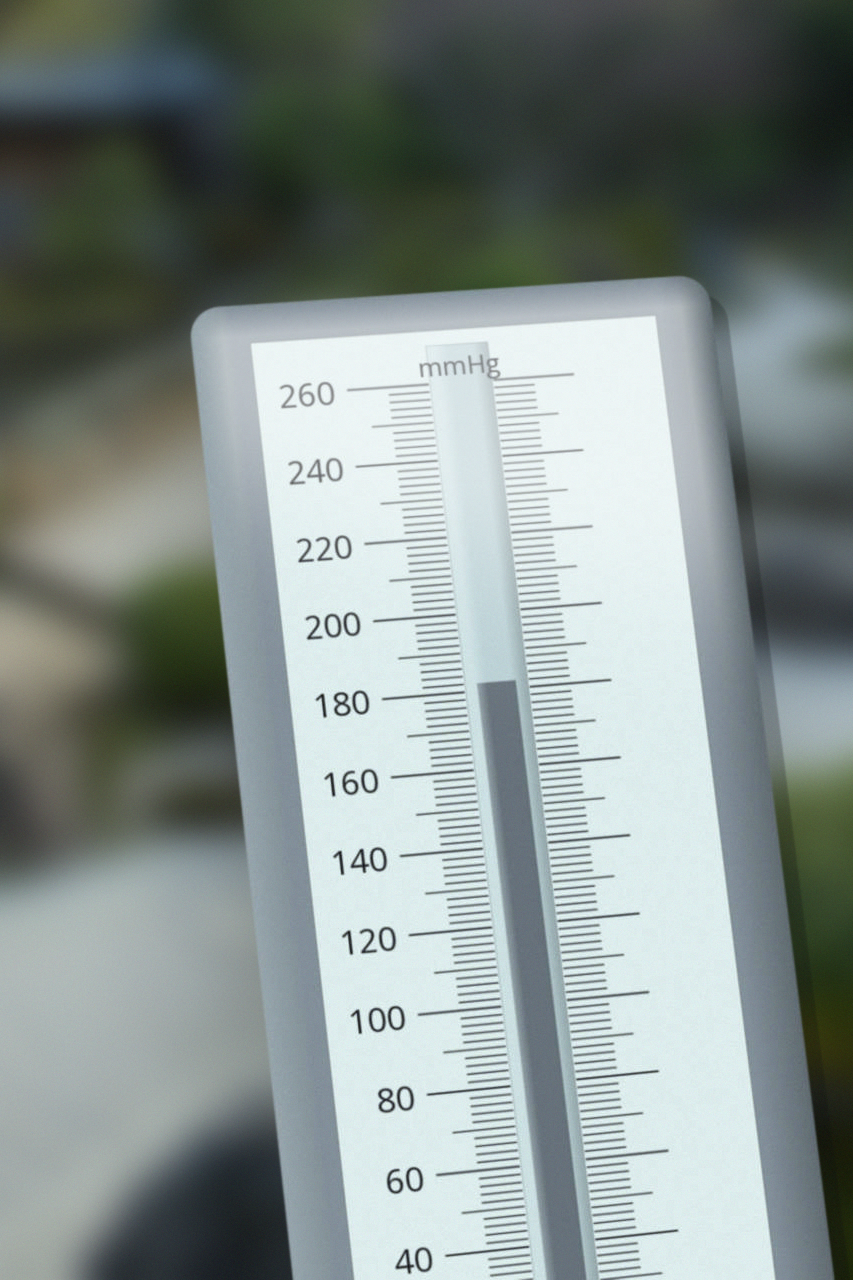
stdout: 182; mmHg
